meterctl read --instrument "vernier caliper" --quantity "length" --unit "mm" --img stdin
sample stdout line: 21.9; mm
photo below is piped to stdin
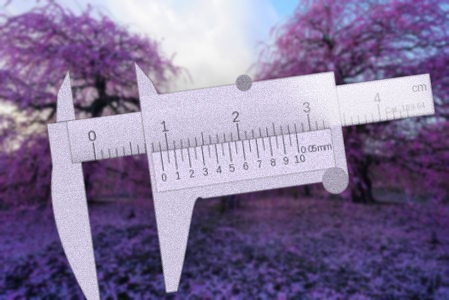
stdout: 9.0; mm
